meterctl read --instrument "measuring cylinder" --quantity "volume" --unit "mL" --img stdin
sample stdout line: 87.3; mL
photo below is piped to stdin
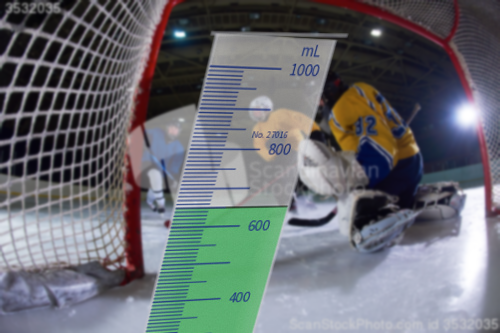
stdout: 650; mL
